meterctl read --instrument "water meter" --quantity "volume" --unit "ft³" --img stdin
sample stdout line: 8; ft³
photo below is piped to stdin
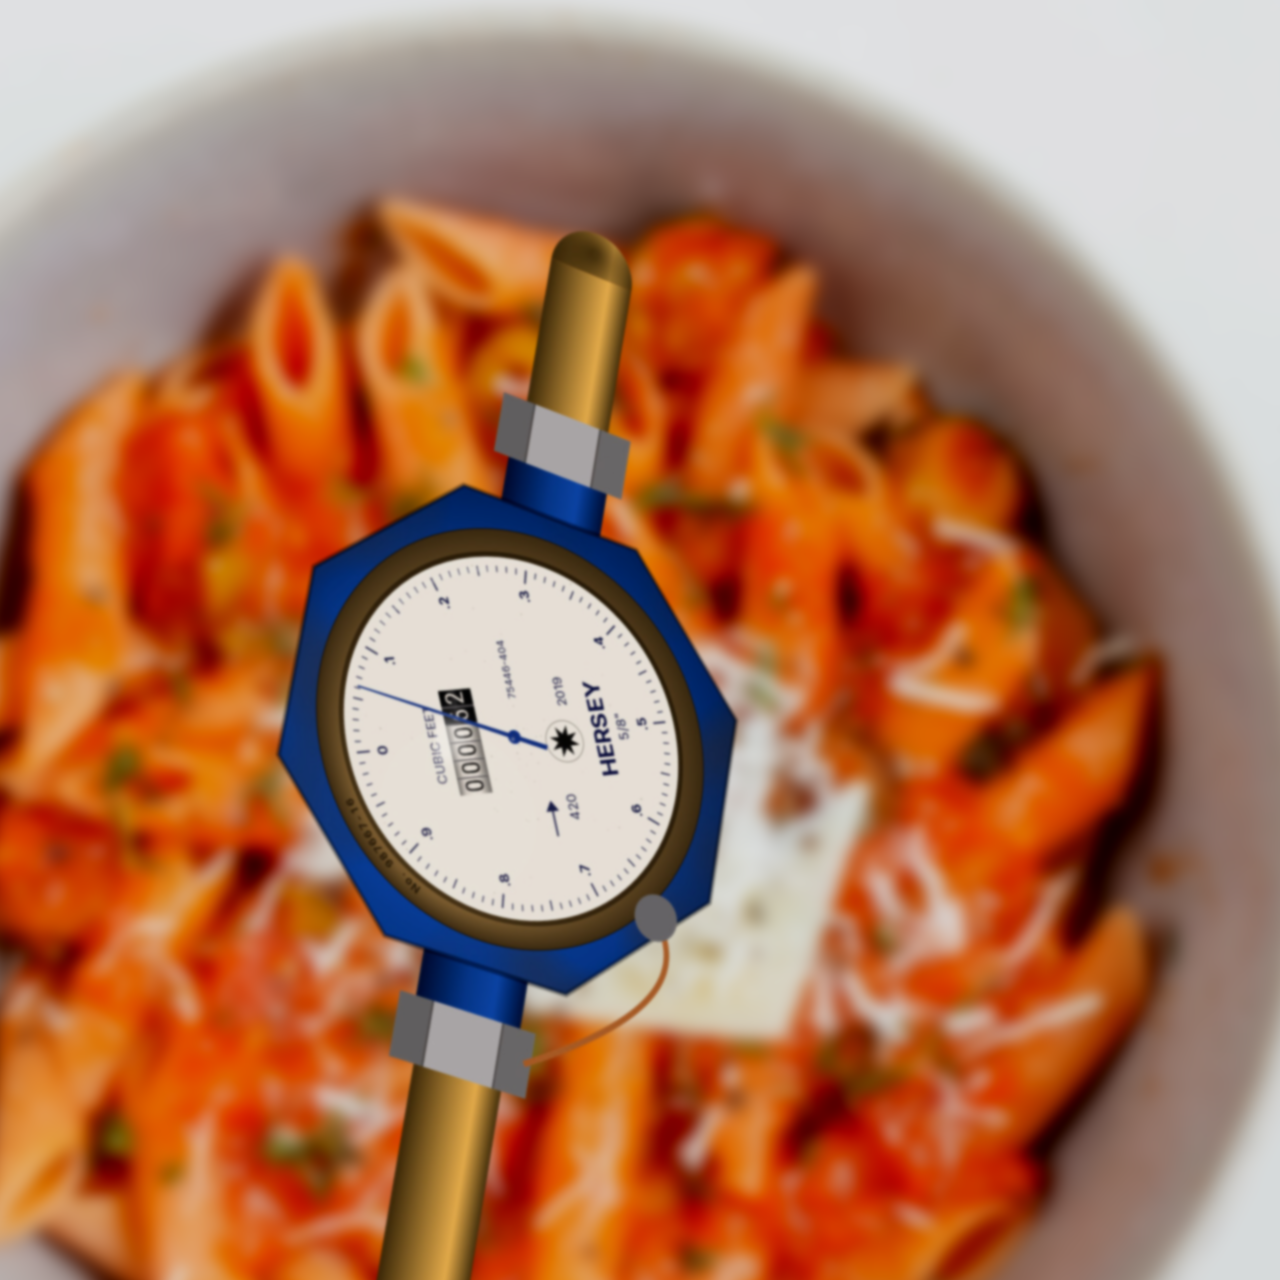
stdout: 62.06; ft³
